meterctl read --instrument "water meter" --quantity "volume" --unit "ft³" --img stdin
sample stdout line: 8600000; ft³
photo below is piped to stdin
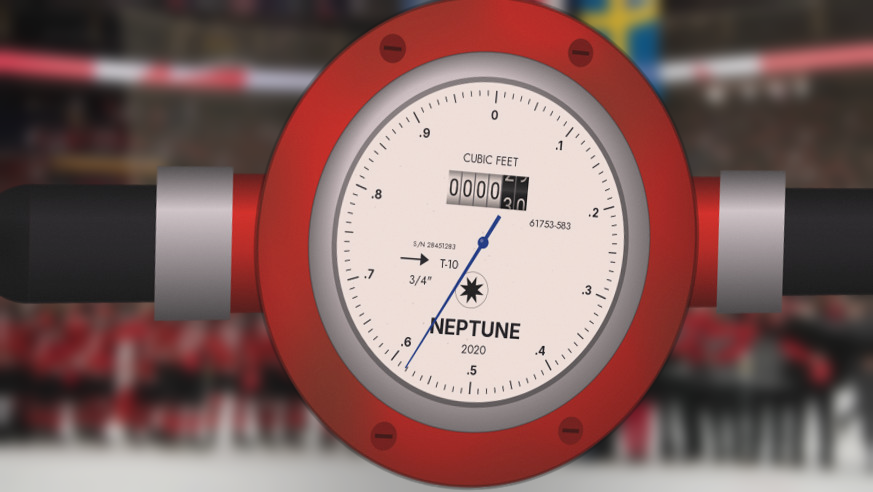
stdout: 29.58; ft³
